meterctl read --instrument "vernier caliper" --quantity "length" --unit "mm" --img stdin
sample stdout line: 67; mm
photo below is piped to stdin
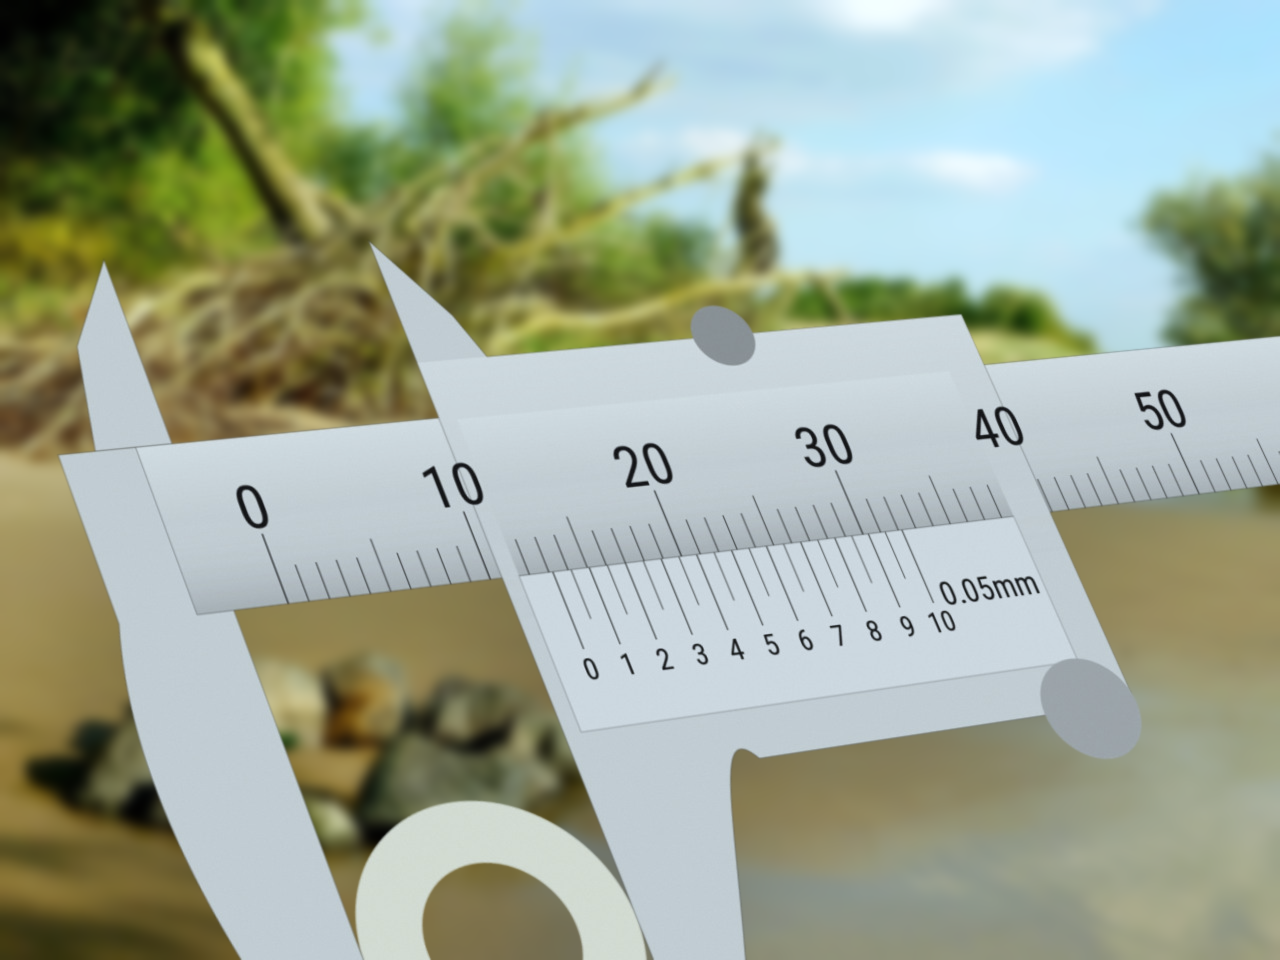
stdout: 13.2; mm
